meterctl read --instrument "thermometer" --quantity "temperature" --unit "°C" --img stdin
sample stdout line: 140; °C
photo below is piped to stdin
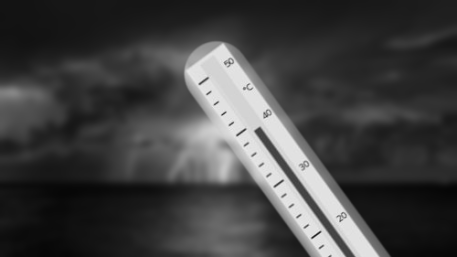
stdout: 39; °C
